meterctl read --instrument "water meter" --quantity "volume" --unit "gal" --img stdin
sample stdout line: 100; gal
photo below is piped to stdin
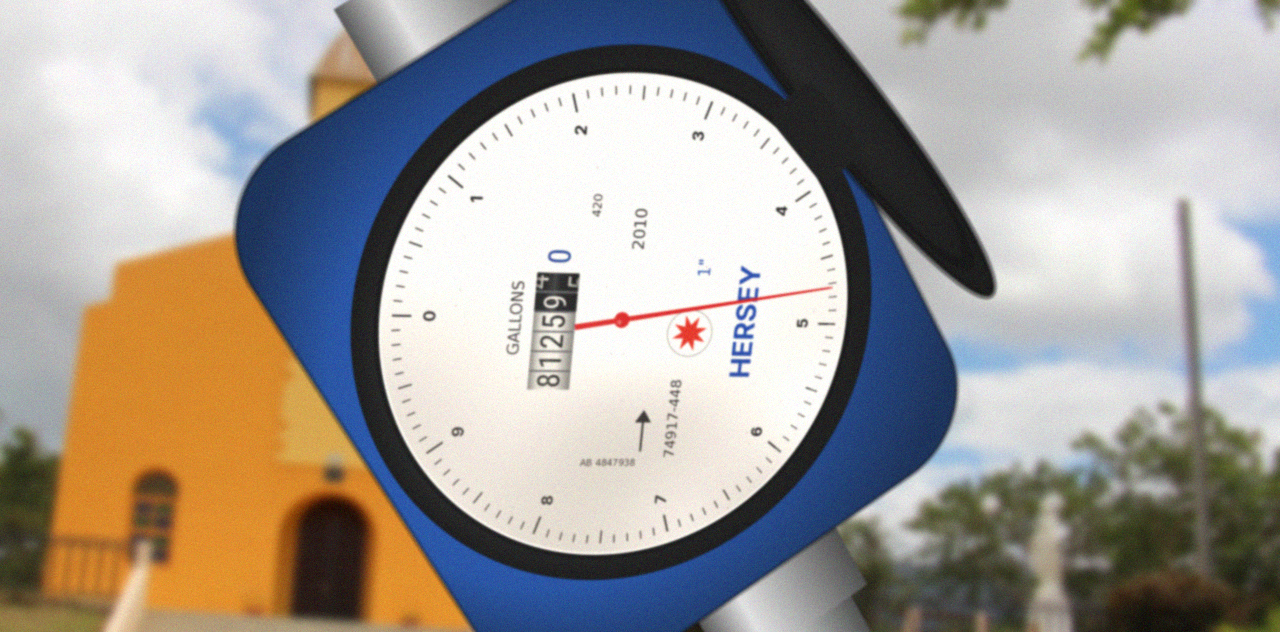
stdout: 8125944.7; gal
